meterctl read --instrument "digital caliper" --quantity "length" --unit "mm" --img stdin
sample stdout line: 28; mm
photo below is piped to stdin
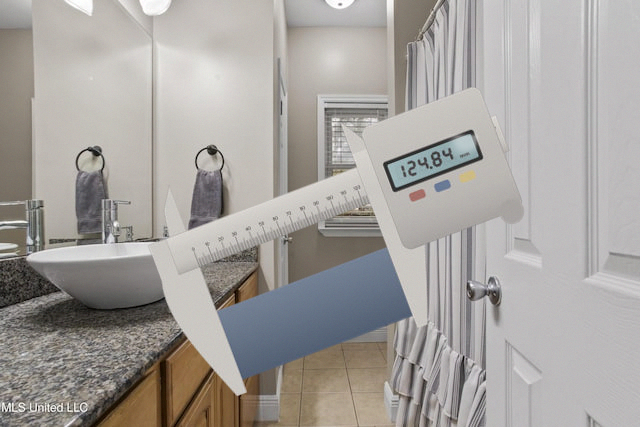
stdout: 124.84; mm
